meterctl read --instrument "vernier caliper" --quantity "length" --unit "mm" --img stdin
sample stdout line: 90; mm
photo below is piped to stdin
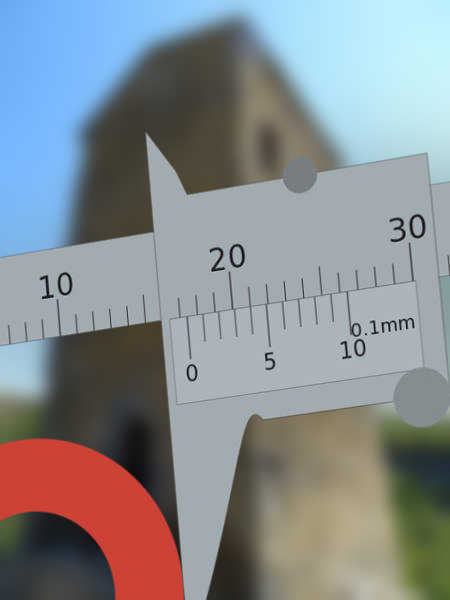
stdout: 17.4; mm
